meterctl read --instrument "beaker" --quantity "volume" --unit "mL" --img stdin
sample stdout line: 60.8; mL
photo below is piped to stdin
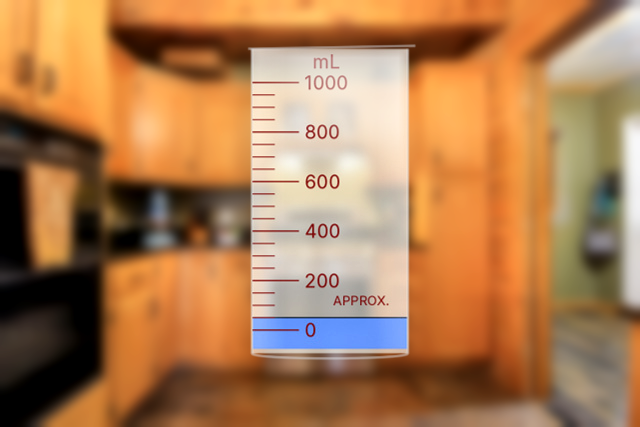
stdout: 50; mL
